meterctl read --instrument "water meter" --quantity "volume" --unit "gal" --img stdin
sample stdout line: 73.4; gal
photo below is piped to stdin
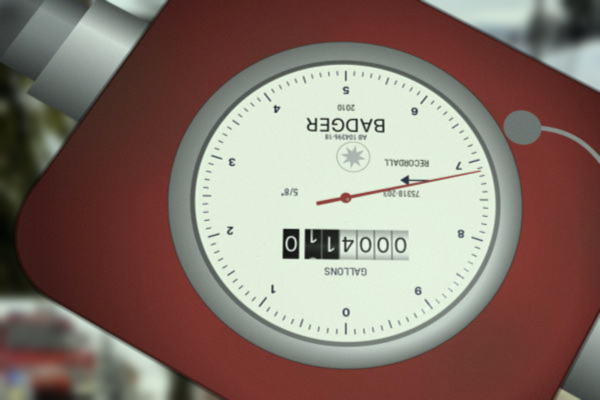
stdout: 4107.1; gal
